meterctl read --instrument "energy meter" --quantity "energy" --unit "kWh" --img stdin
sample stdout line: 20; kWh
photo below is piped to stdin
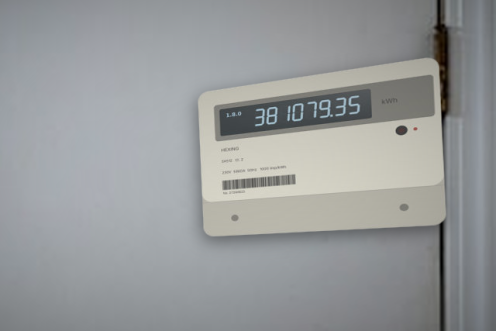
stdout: 381079.35; kWh
